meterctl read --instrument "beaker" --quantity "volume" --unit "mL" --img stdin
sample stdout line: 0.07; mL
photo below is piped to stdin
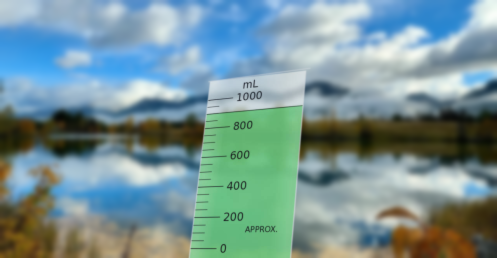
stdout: 900; mL
